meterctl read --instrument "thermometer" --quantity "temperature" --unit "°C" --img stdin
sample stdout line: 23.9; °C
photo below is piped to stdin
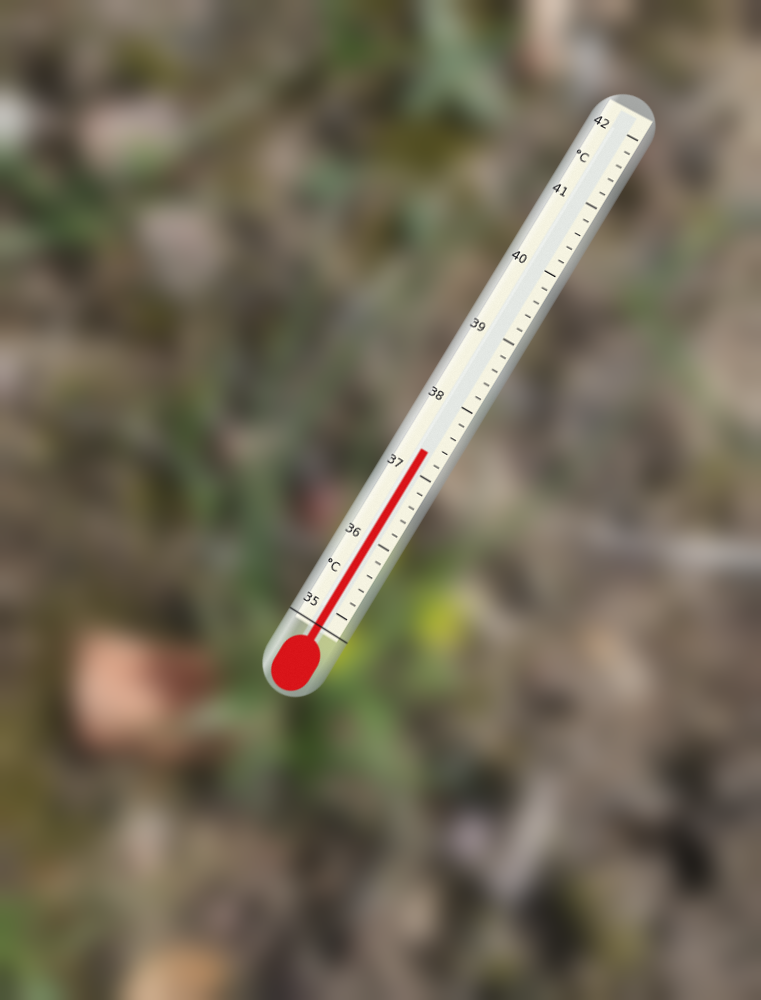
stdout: 37.3; °C
